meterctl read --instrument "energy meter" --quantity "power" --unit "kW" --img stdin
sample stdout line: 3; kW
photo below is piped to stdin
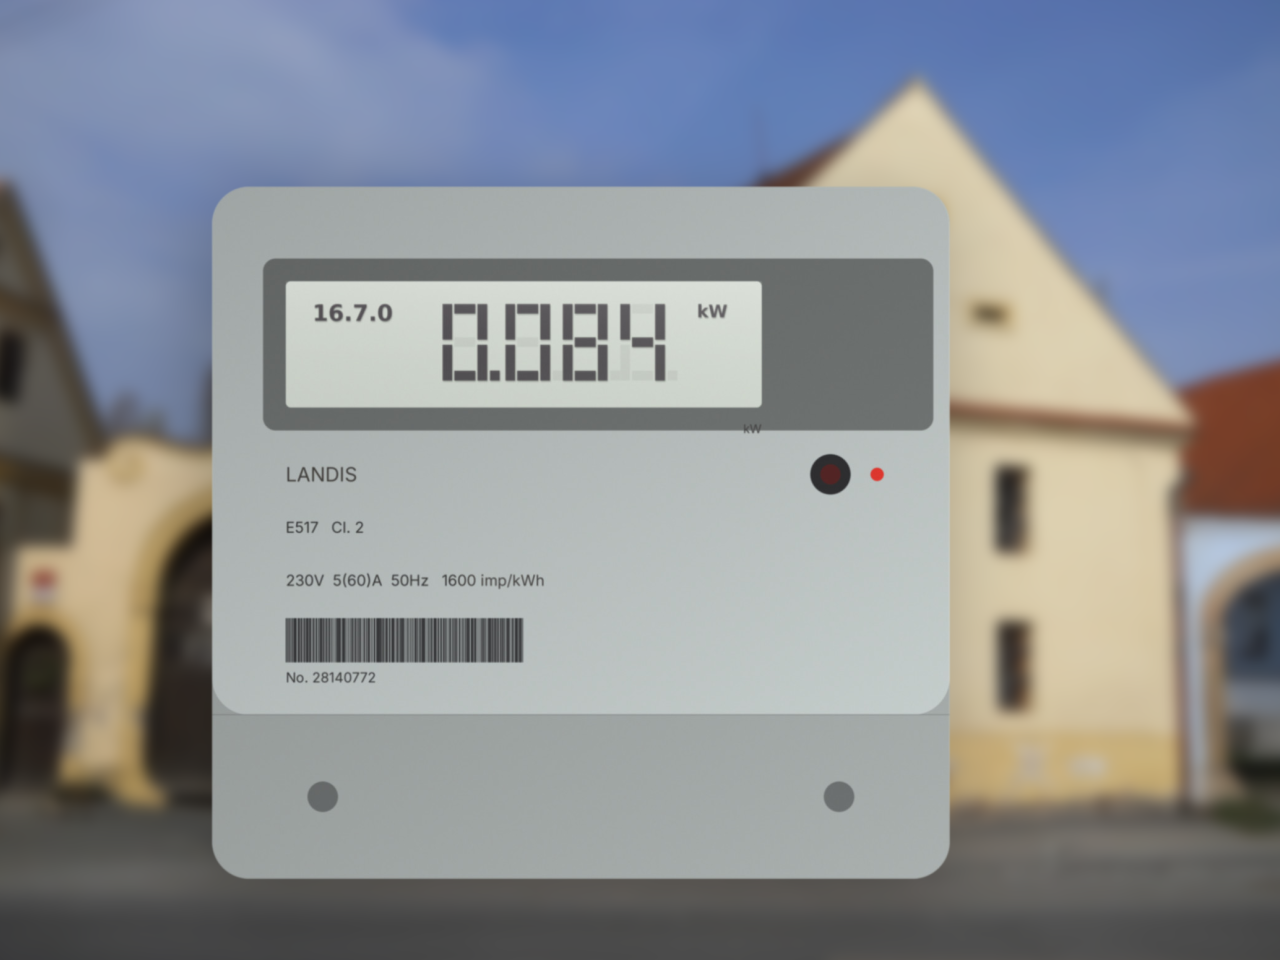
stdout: 0.084; kW
